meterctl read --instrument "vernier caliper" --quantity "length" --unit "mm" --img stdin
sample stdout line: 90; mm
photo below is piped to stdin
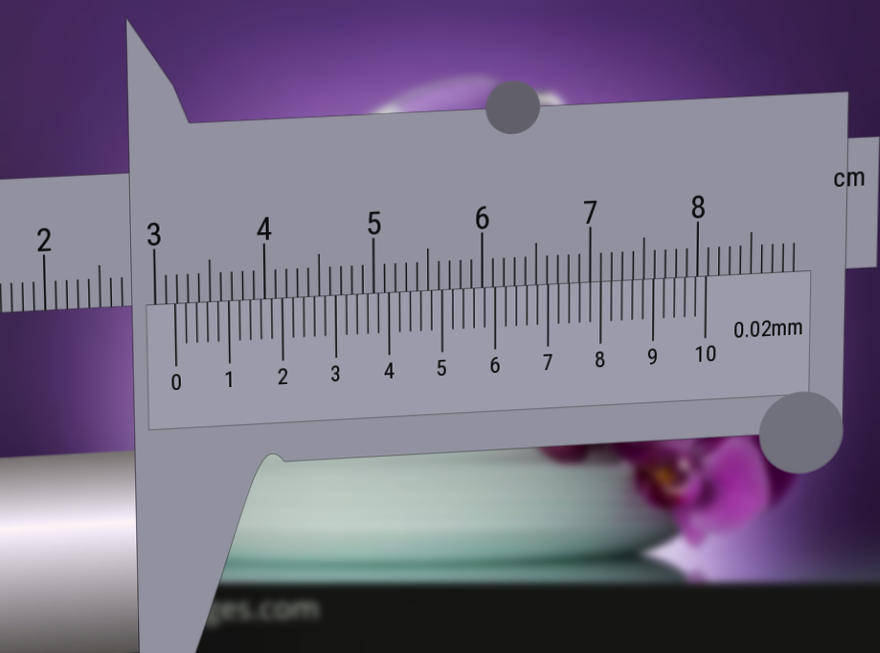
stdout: 31.8; mm
